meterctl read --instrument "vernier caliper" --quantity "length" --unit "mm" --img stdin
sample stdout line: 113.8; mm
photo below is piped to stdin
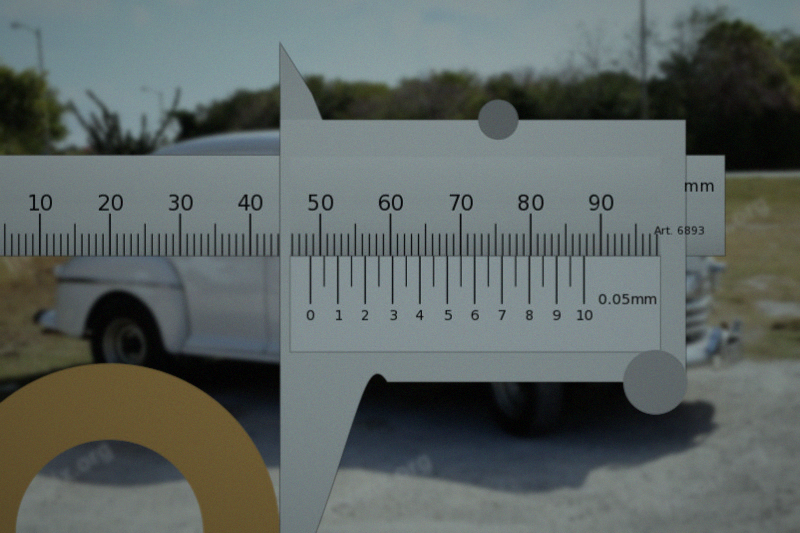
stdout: 48.6; mm
